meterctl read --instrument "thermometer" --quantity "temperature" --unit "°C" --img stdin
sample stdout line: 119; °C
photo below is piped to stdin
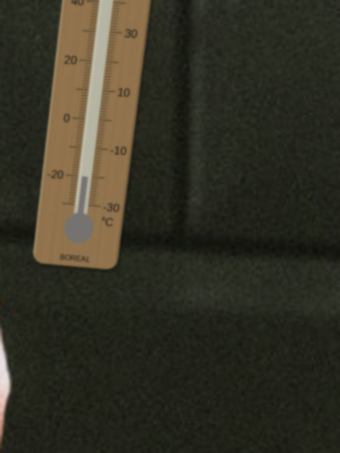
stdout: -20; °C
